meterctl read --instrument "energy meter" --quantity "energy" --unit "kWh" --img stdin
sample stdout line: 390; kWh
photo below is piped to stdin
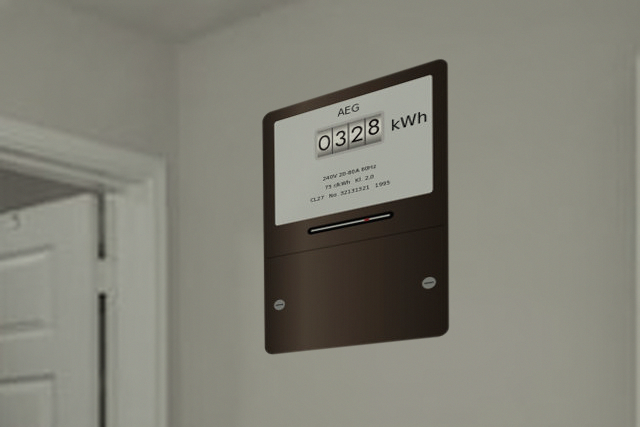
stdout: 328; kWh
